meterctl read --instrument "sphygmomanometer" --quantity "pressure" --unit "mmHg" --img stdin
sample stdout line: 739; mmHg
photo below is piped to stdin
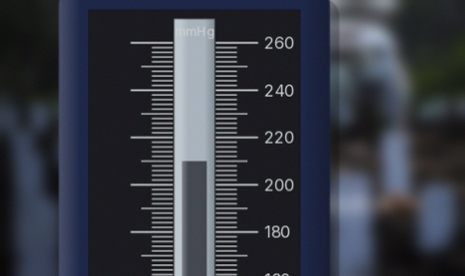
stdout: 210; mmHg
